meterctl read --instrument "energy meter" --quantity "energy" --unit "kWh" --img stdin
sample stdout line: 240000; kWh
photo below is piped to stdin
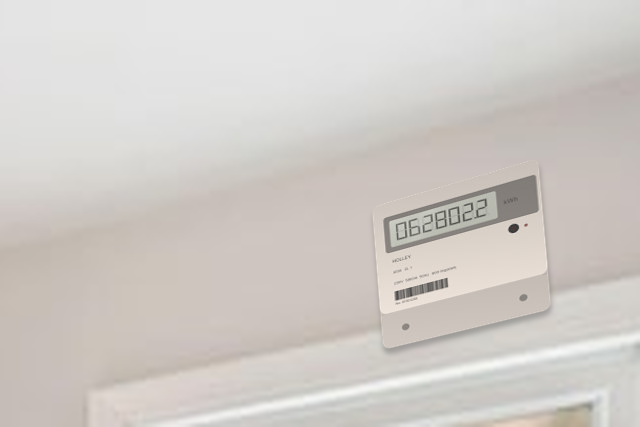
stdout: 62802.2; kWh
